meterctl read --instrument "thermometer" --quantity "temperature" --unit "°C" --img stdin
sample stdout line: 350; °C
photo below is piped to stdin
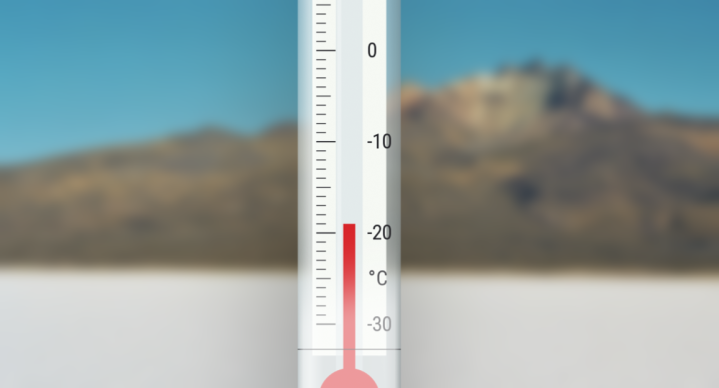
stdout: -19; °C
